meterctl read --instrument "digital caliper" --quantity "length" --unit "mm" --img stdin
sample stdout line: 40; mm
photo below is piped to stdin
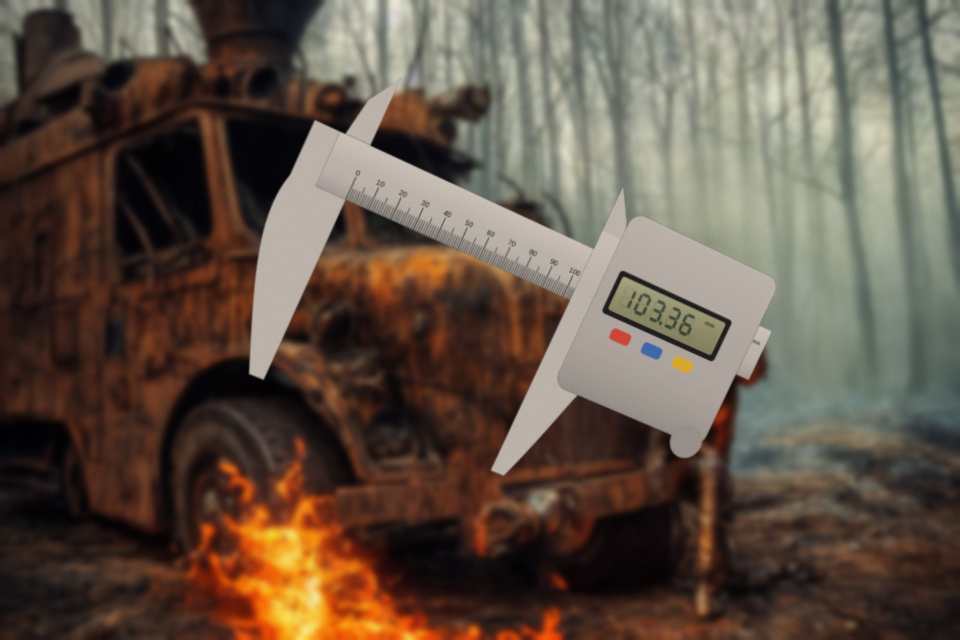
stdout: 103.36; mm
